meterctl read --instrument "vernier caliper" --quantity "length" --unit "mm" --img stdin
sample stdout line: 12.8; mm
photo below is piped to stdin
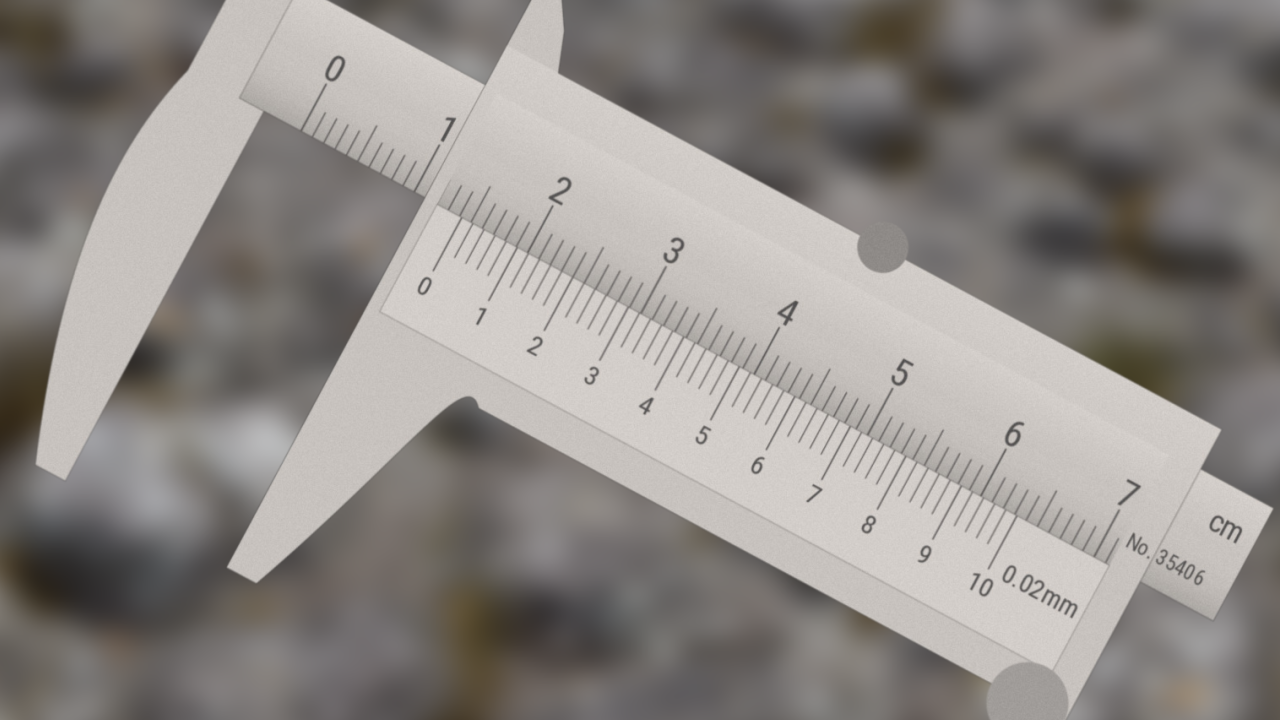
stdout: 14.2; mm
